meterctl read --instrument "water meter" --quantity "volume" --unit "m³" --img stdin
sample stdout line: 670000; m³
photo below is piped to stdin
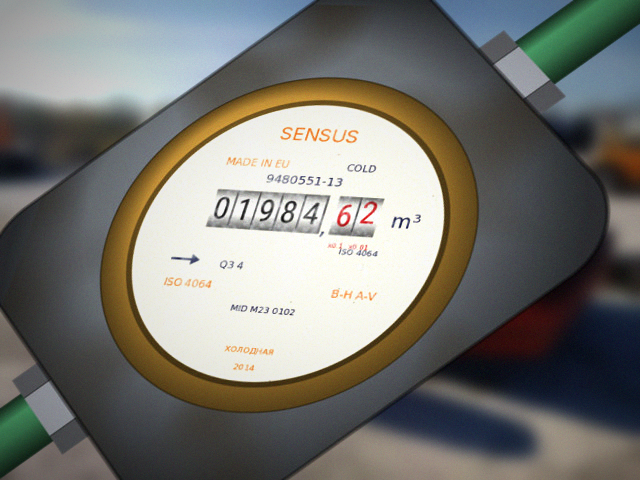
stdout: 1984.62; m³
